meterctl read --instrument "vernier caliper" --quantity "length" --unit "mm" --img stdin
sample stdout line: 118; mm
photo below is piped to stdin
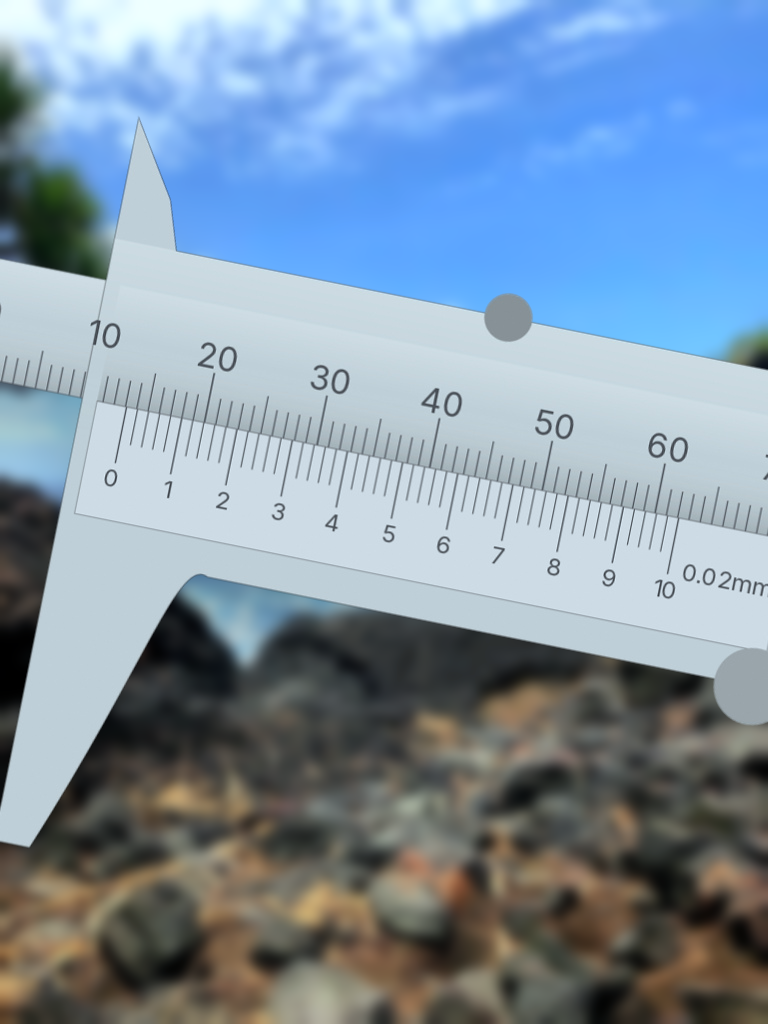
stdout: 13.1; mm
